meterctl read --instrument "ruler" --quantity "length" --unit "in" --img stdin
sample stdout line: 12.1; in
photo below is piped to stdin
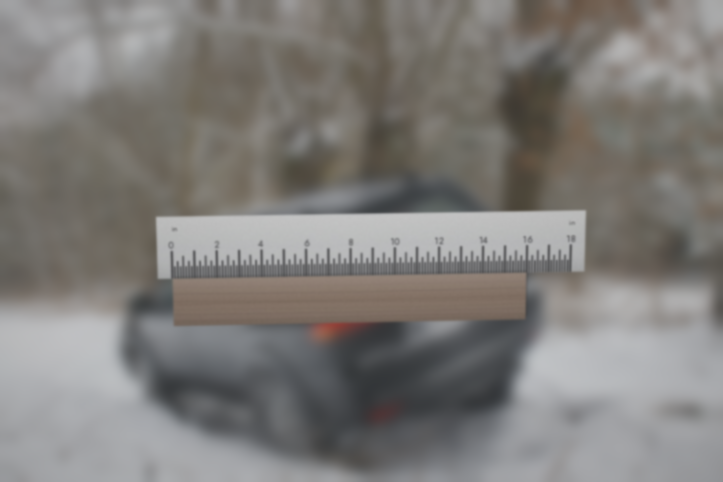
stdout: 16; in
